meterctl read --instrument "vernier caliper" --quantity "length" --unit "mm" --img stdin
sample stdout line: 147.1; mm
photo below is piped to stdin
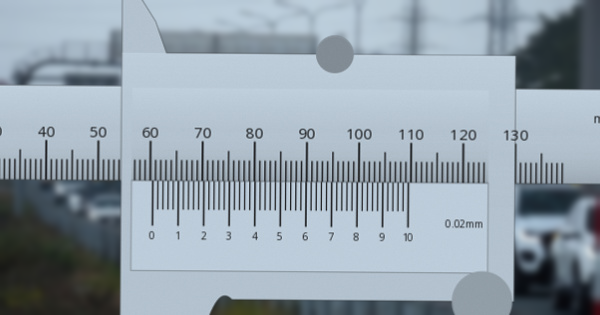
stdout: 60.5; mm
